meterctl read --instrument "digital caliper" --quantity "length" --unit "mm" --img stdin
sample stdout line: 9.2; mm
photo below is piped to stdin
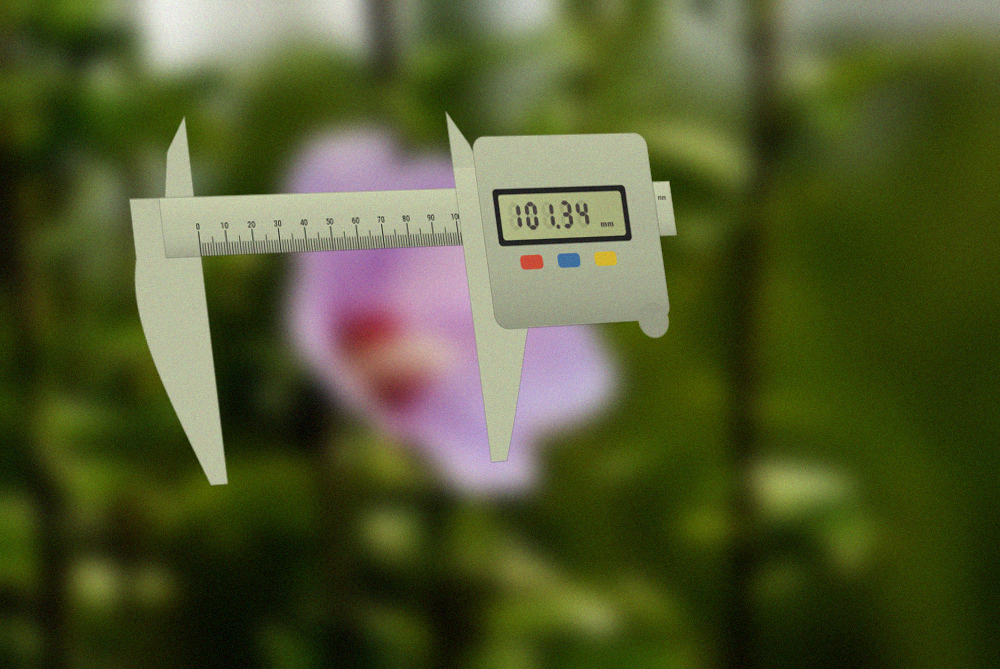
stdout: 101.34; mm
